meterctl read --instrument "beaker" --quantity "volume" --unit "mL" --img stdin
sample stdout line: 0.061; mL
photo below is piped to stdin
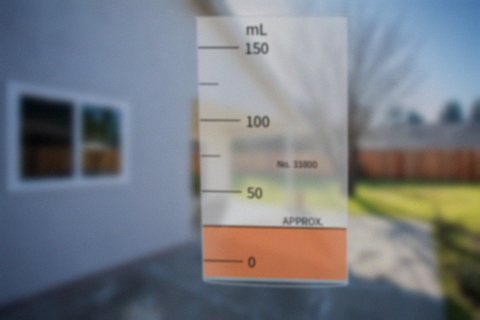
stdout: 25; mL
